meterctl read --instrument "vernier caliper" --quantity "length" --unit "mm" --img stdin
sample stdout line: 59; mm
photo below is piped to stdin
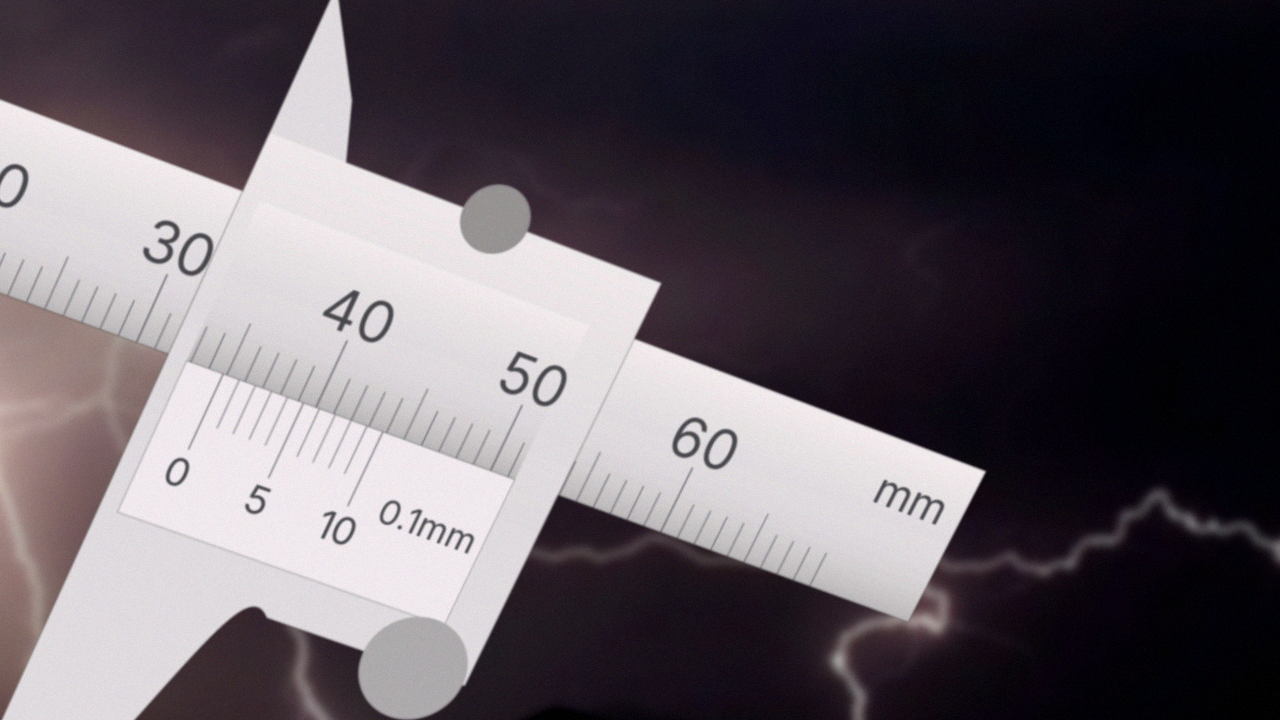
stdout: 34.8; mm
